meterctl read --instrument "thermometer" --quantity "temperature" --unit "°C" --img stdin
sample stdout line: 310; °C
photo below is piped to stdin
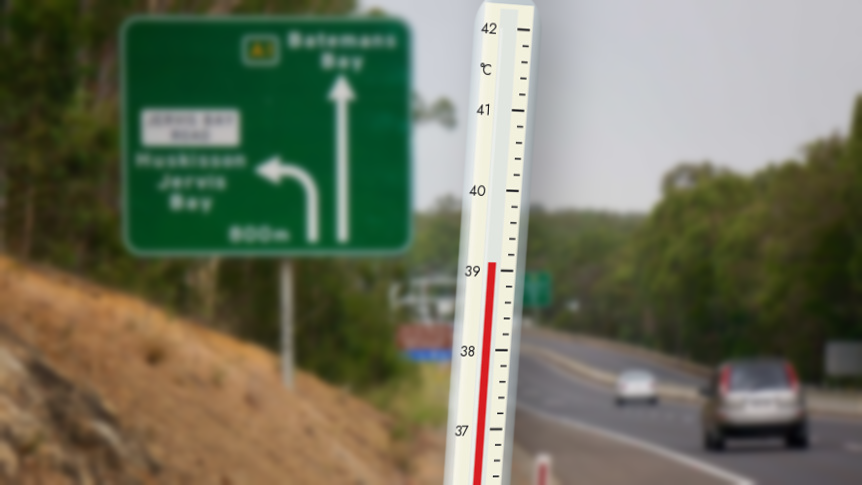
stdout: 39.1; °C
